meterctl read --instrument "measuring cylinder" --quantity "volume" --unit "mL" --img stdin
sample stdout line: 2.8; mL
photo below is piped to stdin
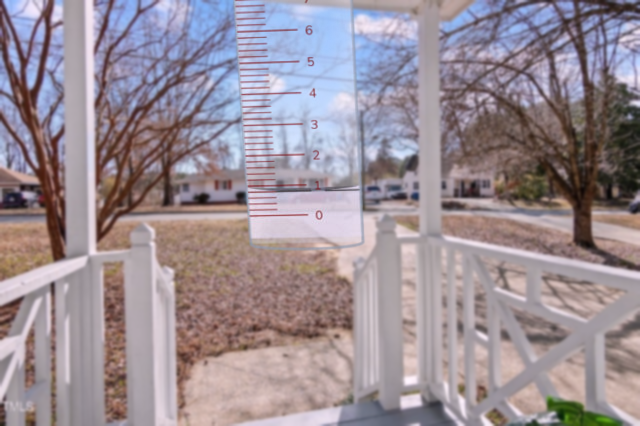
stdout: 0.8; mL
